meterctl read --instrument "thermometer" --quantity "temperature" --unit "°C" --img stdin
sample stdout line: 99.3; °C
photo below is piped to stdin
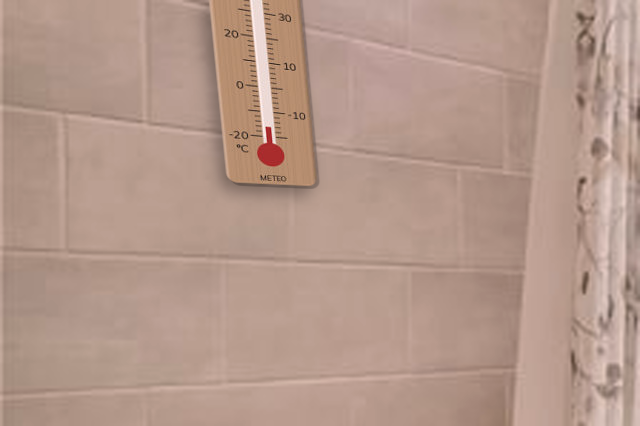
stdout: -16; °C
